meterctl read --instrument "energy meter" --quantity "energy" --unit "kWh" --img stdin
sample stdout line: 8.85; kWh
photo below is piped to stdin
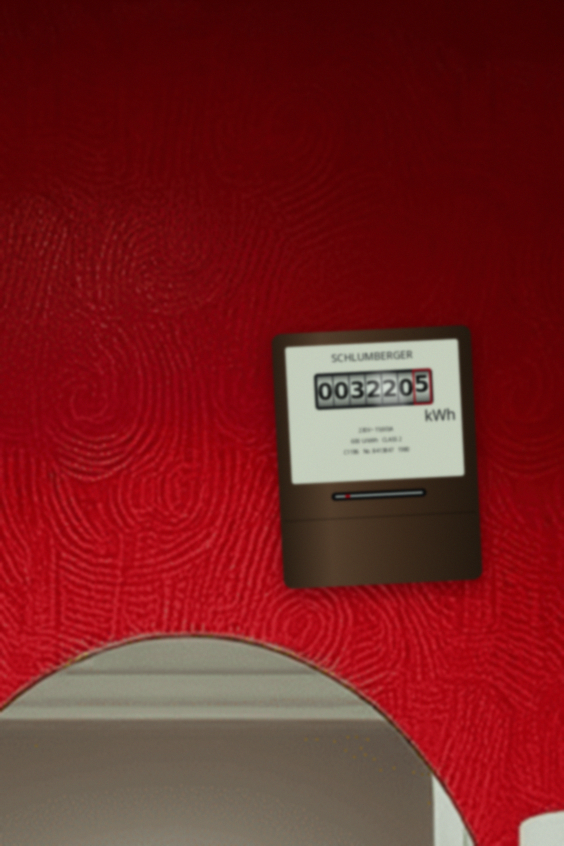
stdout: 3220.5; kWh
